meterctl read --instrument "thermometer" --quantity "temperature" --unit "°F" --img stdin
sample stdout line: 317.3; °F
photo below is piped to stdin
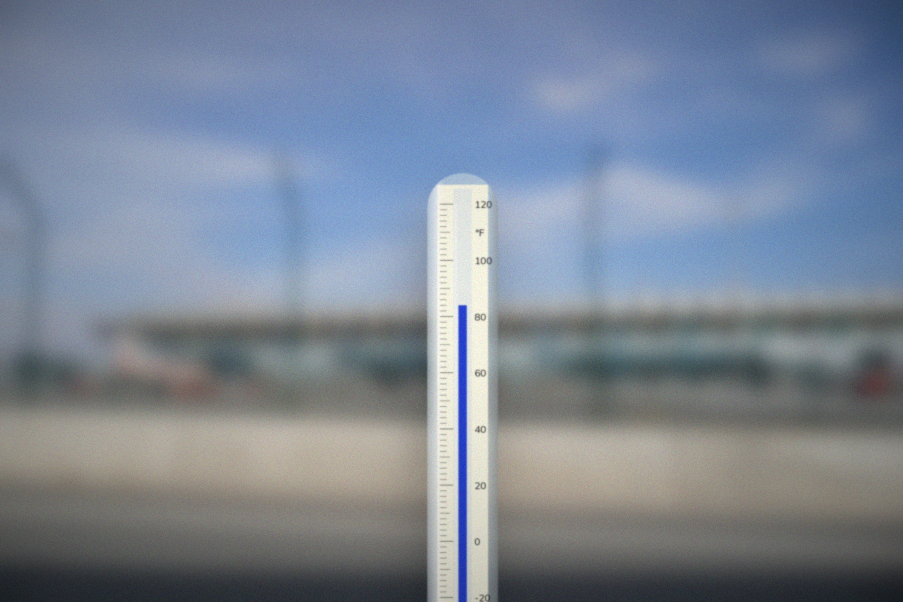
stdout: 84; °F
